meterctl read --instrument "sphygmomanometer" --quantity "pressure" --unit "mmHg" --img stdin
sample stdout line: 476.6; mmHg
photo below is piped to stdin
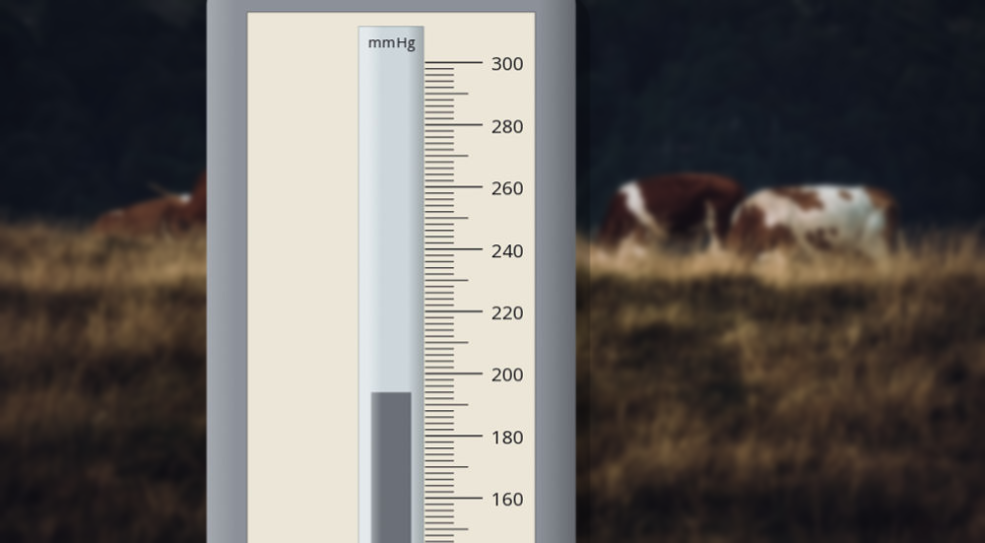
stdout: 194; mmHg
